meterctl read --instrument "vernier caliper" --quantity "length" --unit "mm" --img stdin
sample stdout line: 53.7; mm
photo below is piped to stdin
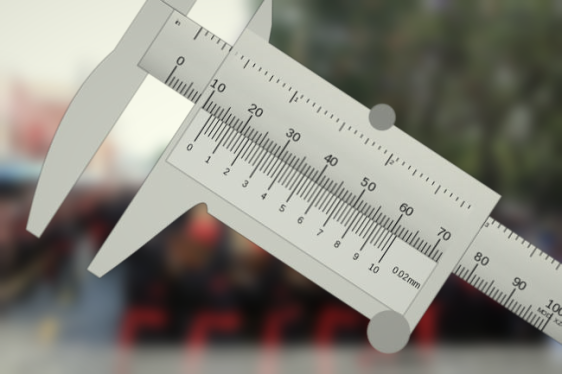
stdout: 12.5; mm
